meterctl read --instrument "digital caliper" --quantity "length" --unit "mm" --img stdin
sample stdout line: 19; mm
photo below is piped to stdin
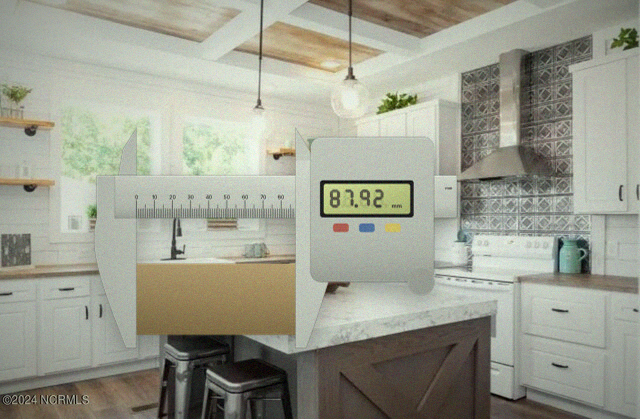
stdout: 87.92; mm
